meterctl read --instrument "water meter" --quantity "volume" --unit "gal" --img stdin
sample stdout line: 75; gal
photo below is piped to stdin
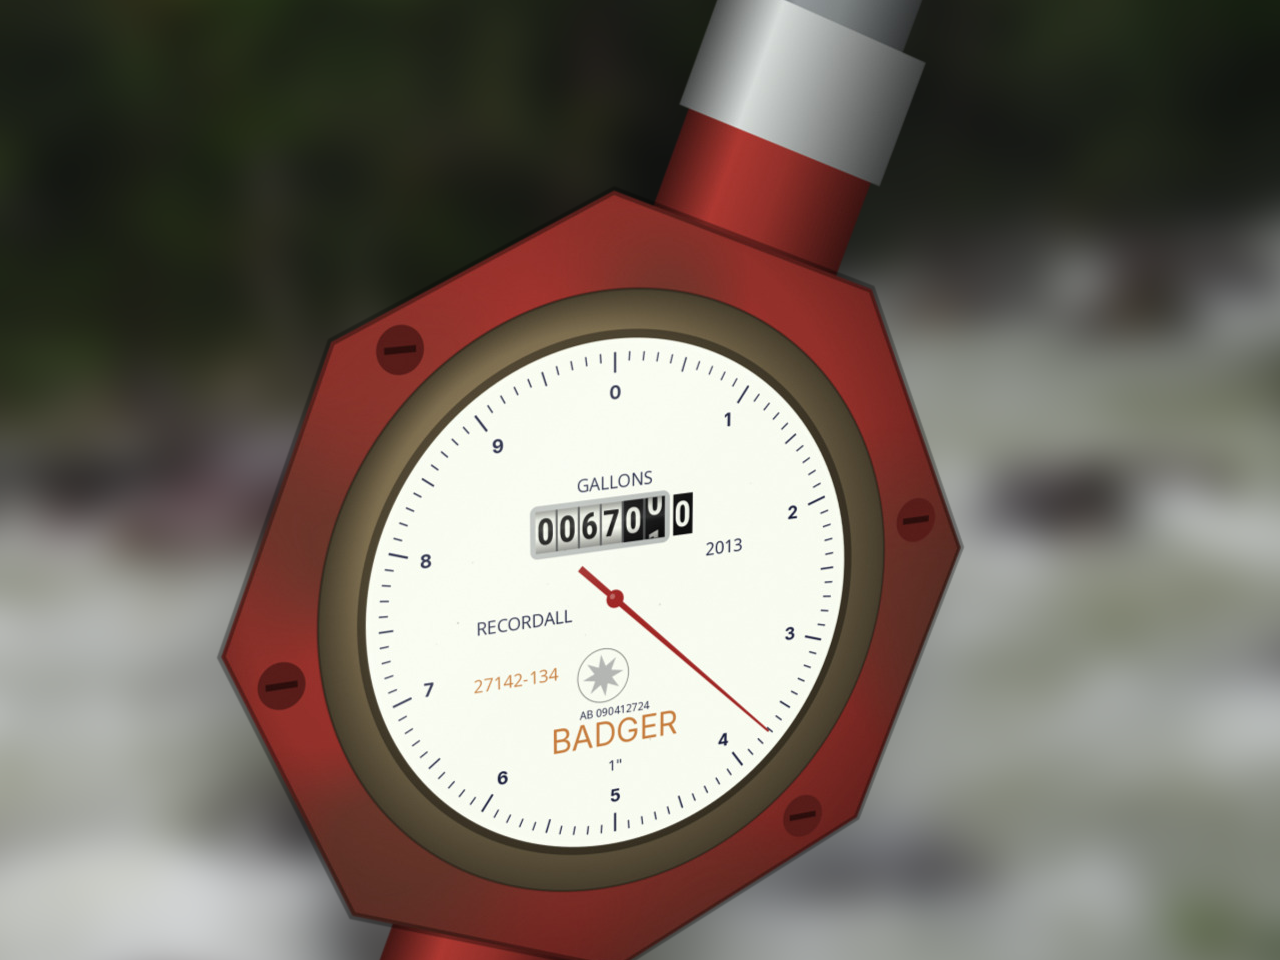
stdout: 67003.7; gal
